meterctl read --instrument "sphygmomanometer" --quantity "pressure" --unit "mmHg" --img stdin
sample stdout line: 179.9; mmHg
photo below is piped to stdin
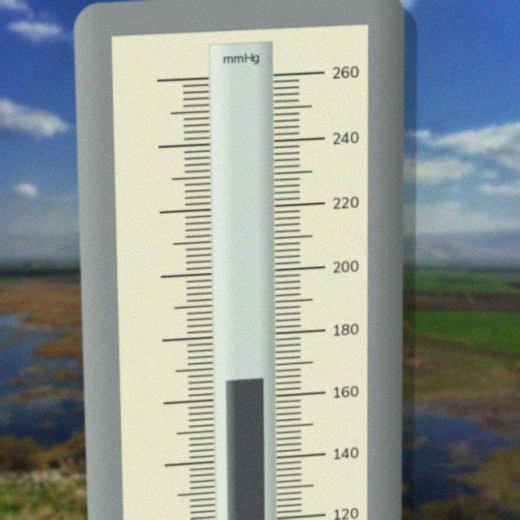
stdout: 166; mmHg
